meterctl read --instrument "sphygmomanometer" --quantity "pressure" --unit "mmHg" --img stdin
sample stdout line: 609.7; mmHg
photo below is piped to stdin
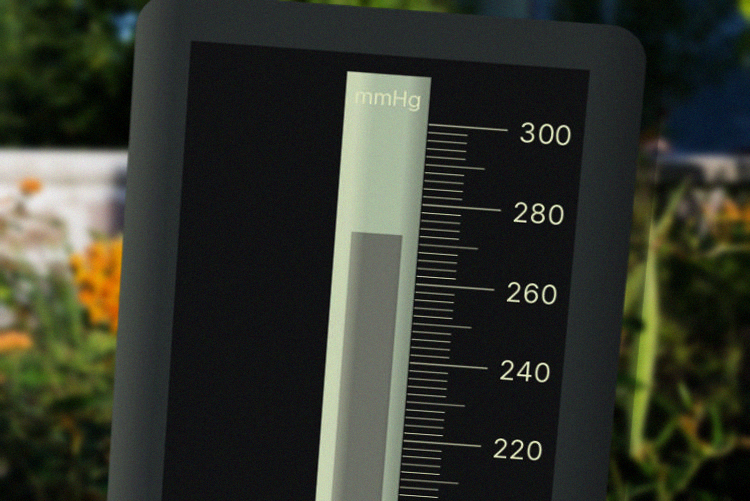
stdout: 272; mmHg
